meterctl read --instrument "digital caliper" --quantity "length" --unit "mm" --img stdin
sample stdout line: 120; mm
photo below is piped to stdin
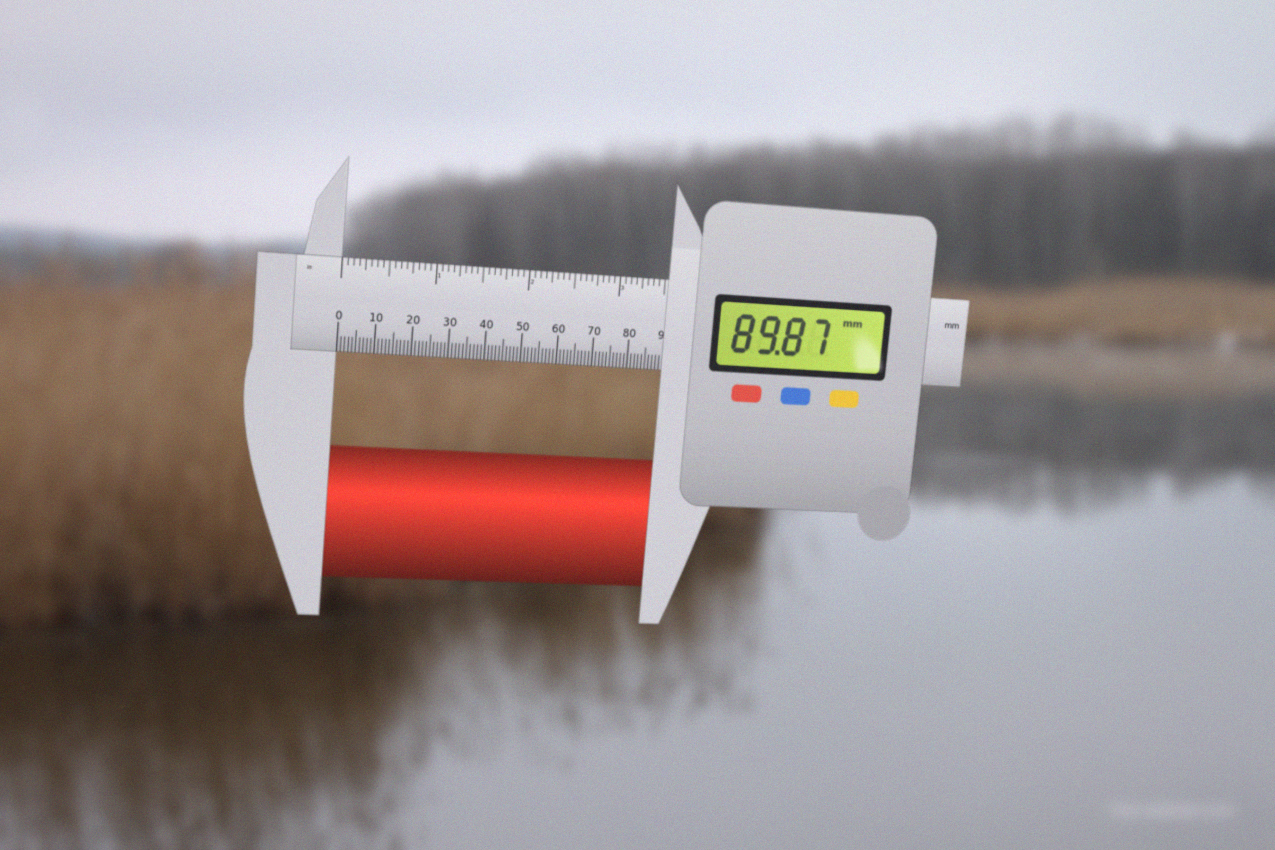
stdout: 89.87; mm
